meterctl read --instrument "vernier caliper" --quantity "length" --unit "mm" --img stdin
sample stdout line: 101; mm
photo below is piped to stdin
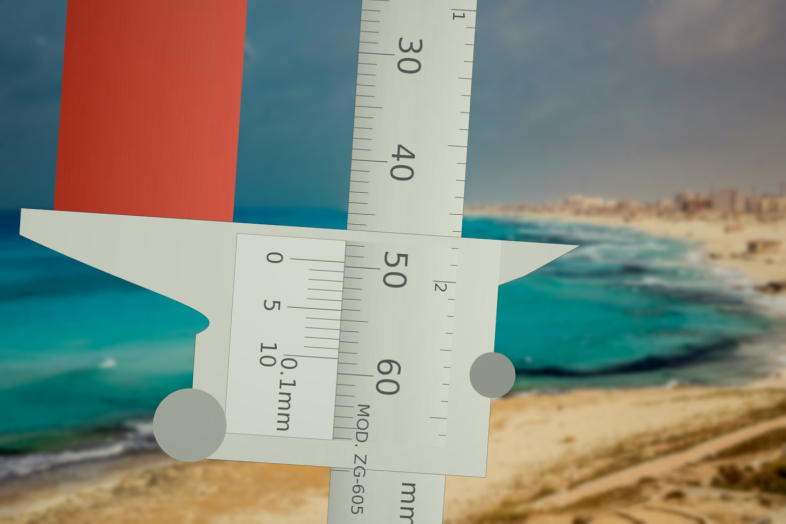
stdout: 49.6; mm
